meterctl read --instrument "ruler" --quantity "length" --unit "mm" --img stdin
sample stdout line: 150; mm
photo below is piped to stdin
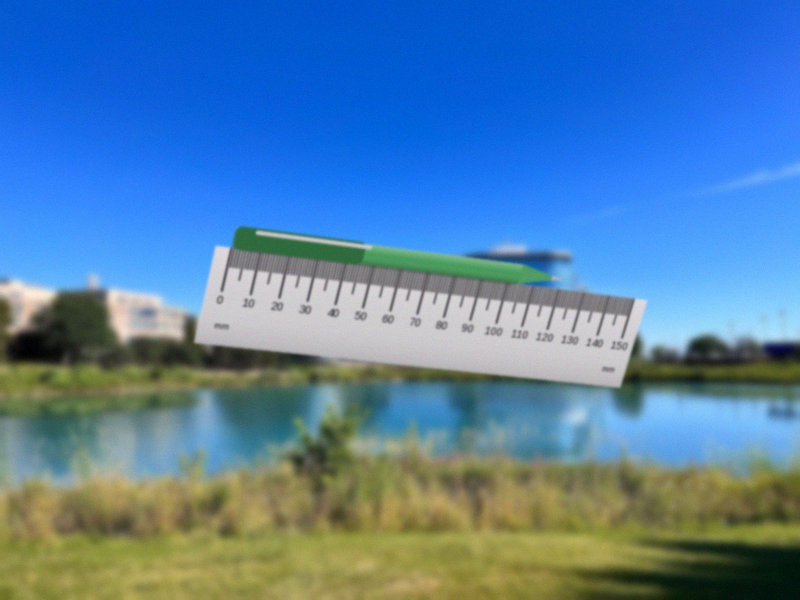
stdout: 120; mm
